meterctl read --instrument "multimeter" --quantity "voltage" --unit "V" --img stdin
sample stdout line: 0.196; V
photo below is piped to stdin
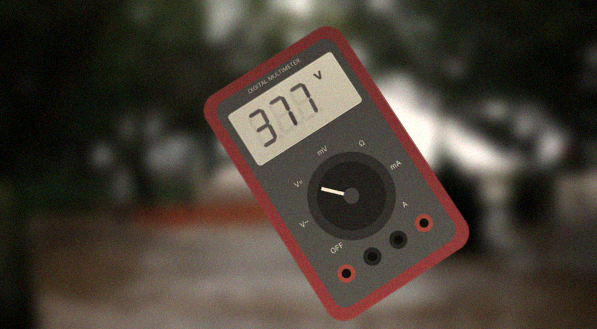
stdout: 377; V
